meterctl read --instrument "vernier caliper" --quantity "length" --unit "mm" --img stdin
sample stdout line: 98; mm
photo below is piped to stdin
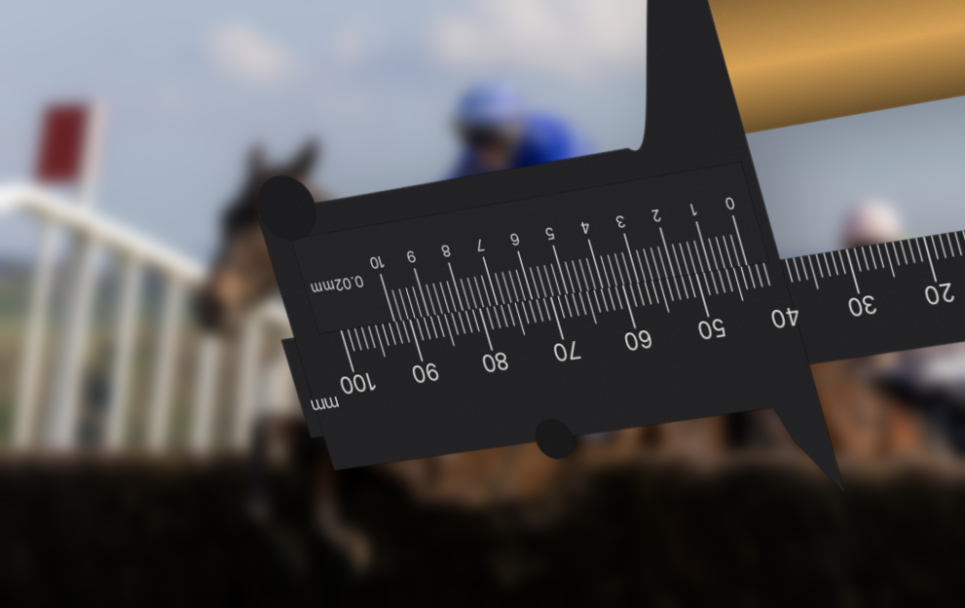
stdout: 43.2; mm
